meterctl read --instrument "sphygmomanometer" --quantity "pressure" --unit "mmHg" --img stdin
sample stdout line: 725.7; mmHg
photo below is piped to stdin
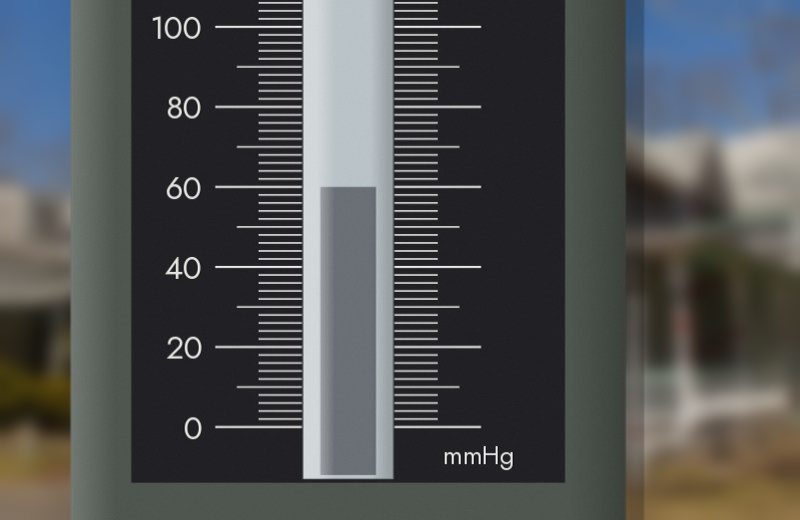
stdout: 60; mmHg
